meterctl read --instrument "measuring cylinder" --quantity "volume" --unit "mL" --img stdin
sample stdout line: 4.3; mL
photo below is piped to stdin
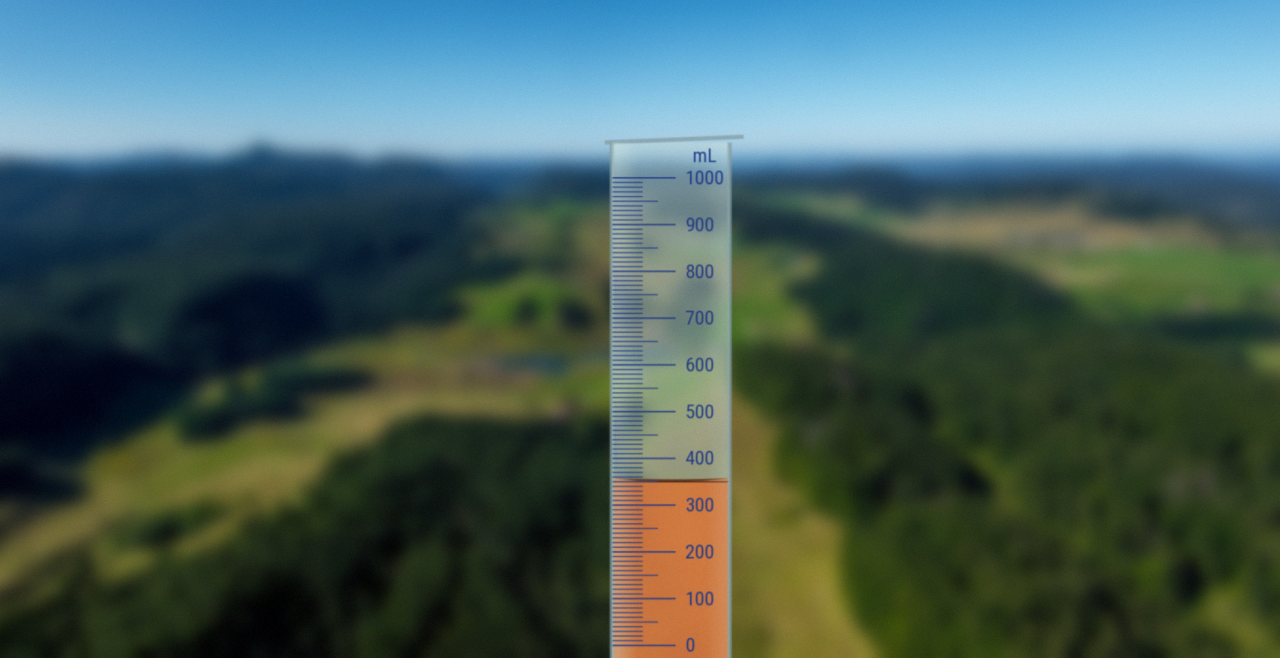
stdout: 350; mL
